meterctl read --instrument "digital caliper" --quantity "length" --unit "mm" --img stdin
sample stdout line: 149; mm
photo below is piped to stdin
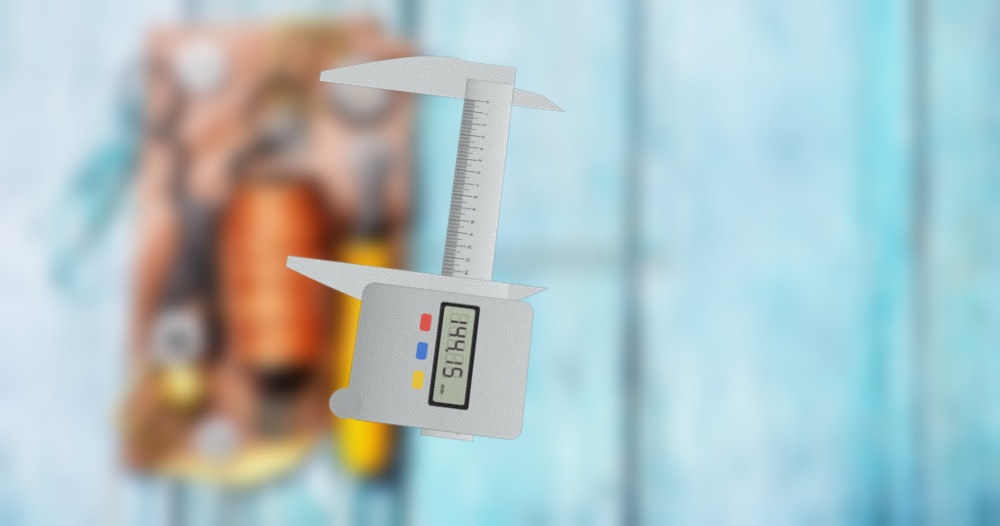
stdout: 144.15; mm
